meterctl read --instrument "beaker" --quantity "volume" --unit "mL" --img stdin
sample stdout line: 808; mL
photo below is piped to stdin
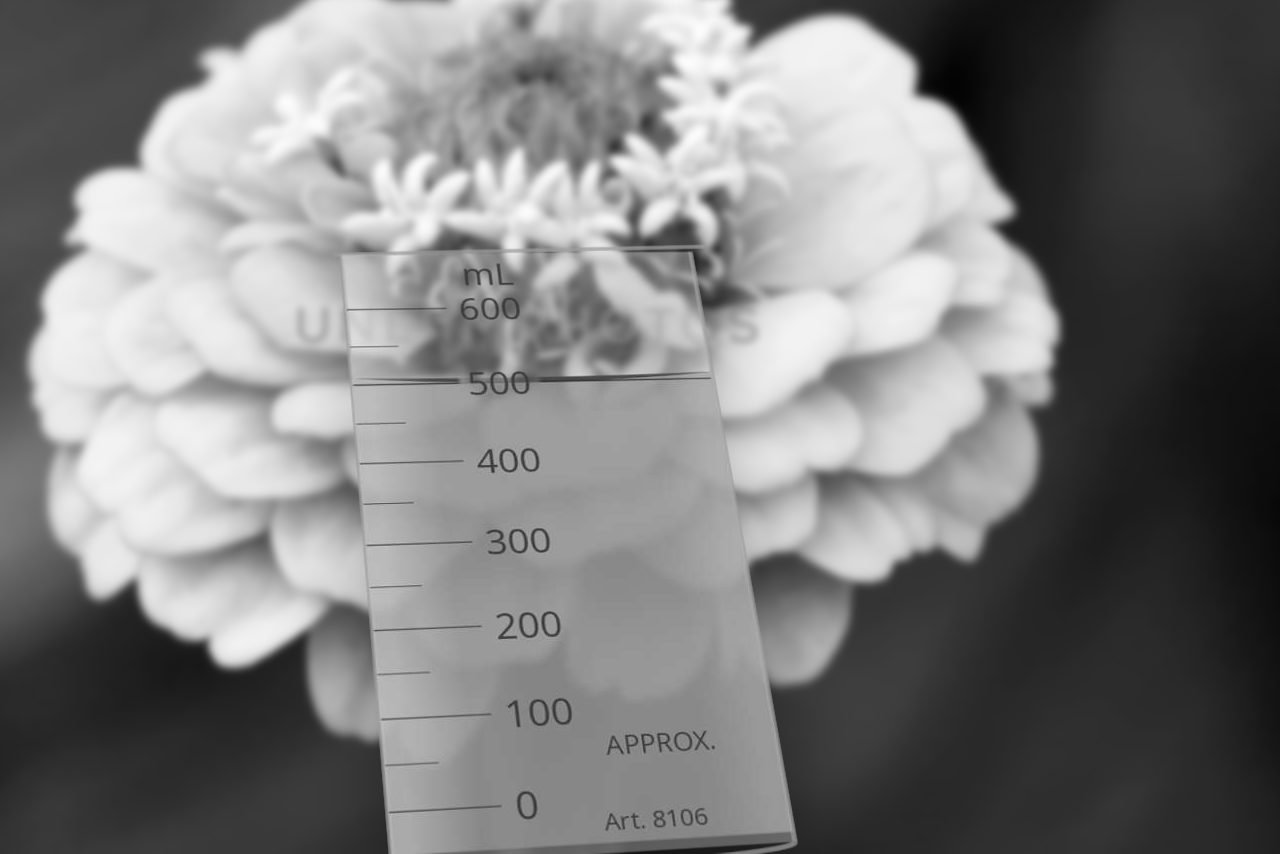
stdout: 500; mL
